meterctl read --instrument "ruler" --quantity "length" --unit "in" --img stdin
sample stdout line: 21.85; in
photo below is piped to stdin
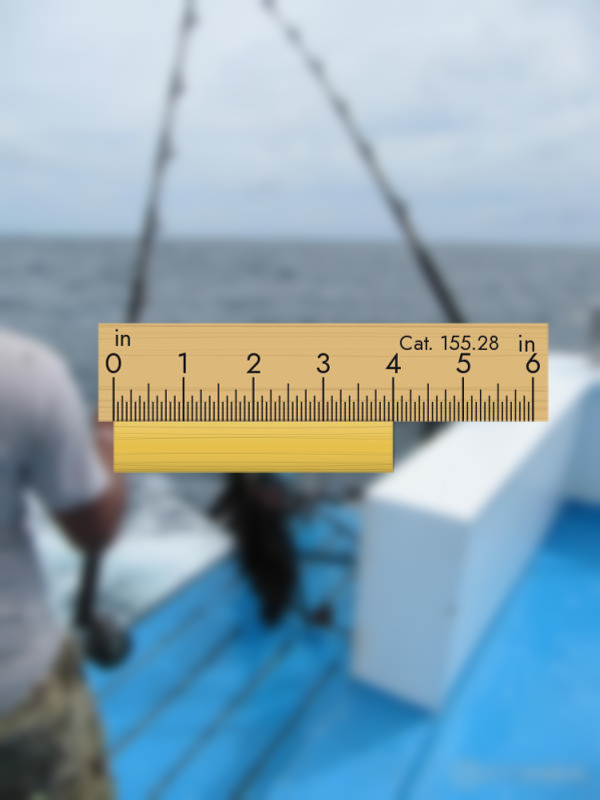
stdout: 4; in
